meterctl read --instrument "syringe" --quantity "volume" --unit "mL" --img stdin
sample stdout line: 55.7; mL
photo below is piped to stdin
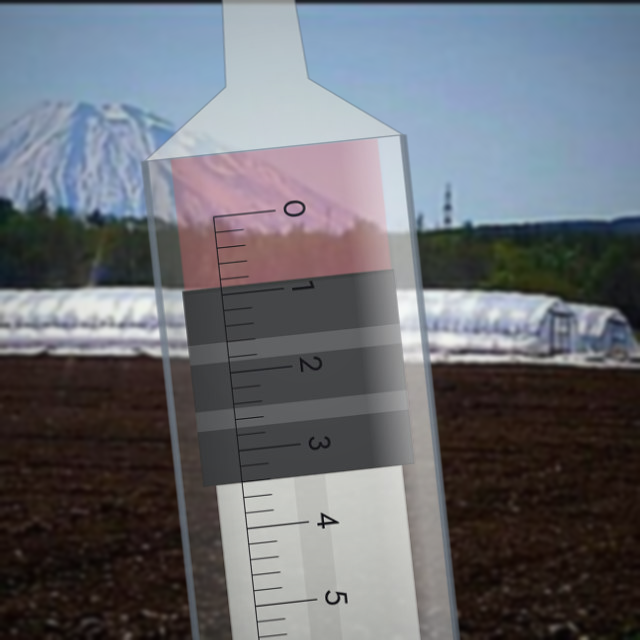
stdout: 0.9; mL
